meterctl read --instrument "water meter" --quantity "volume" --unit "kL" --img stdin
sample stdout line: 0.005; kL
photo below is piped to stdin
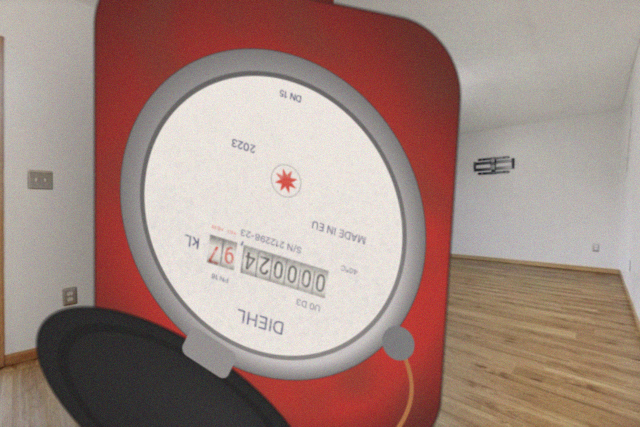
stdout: 24.97; kL
